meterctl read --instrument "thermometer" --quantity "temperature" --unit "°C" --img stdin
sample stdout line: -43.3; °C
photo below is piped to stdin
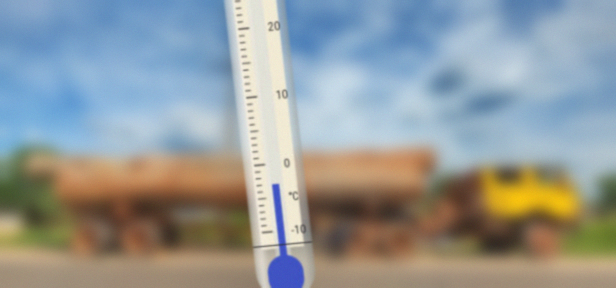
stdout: -3; °C
